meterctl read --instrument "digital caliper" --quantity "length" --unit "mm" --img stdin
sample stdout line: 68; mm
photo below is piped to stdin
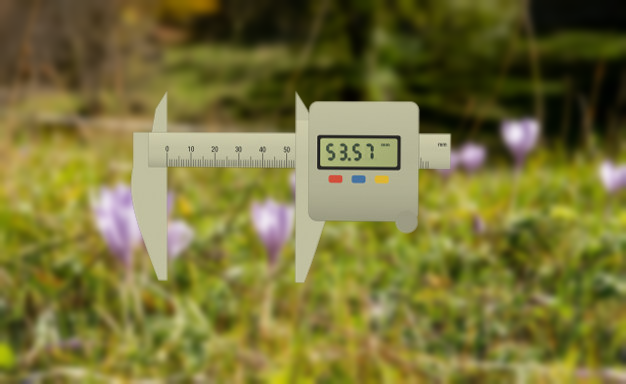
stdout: 53.57; mm
